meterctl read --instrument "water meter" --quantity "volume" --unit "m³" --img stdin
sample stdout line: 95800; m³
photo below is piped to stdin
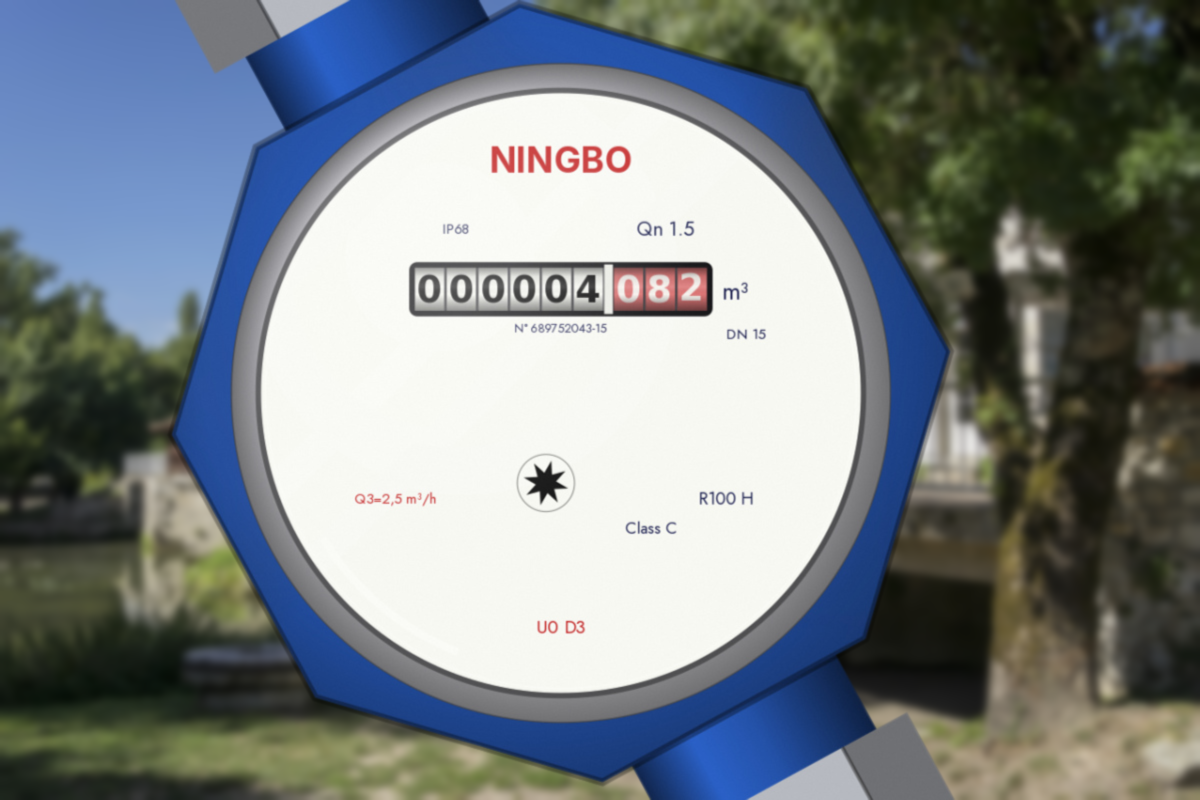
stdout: 4.082; m³
